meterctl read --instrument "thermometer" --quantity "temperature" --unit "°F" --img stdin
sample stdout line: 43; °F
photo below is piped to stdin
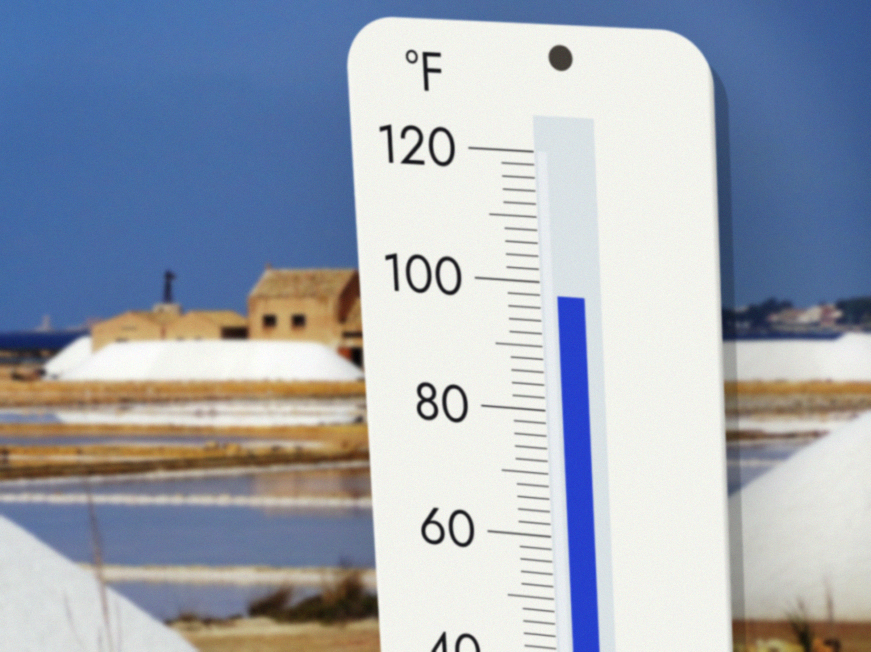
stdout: 98; °F
